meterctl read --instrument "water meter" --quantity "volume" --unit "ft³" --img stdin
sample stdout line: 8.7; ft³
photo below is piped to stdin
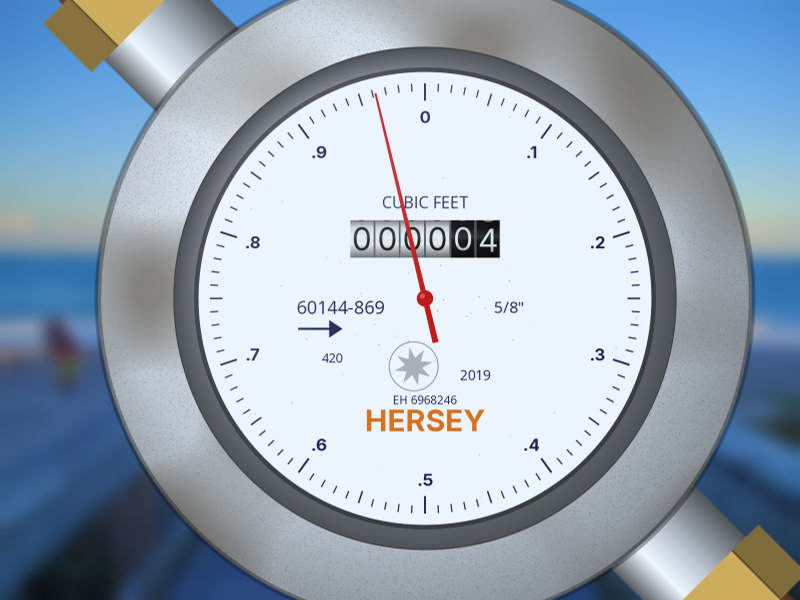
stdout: 3.96; ft³
